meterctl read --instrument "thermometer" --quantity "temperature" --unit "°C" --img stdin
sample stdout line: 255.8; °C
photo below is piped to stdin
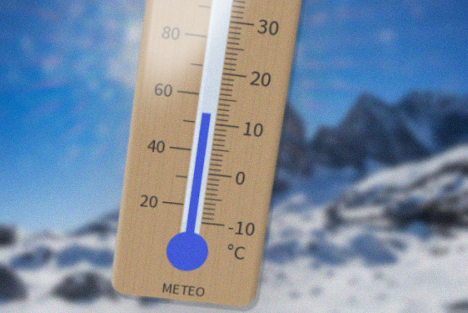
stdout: 12; °C
